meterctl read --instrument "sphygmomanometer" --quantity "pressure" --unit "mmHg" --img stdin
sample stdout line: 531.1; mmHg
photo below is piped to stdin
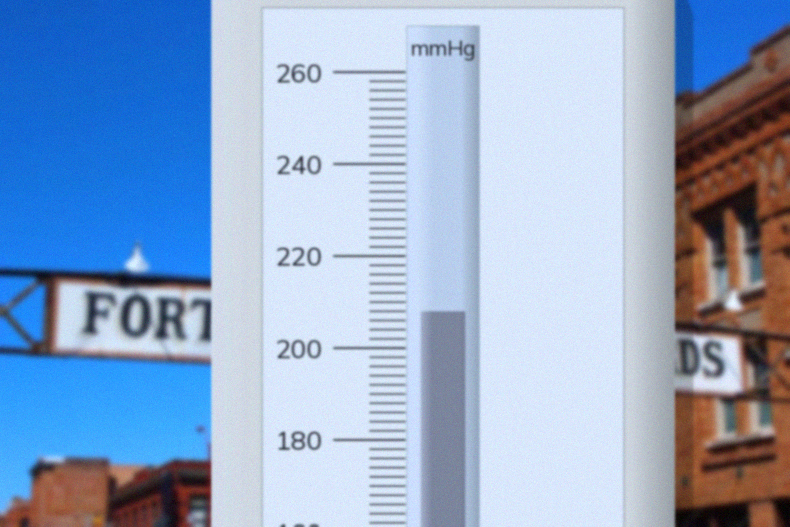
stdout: 208; mmHg
